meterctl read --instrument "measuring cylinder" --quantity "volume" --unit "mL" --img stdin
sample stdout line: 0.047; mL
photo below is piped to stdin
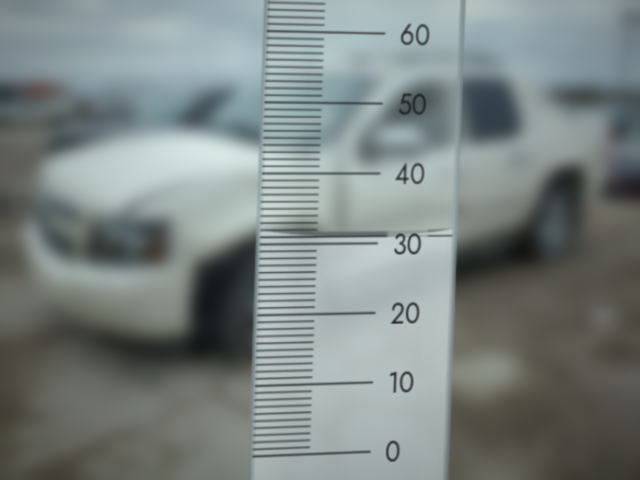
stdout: 31; mL
